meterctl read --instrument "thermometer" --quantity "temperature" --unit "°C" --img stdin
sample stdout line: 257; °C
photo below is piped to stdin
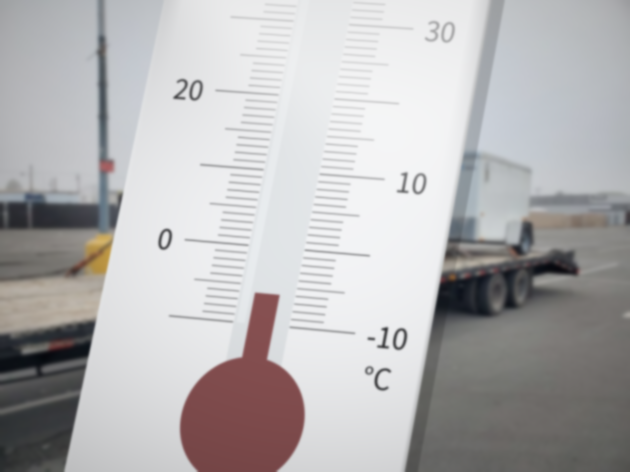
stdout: -6; °C
